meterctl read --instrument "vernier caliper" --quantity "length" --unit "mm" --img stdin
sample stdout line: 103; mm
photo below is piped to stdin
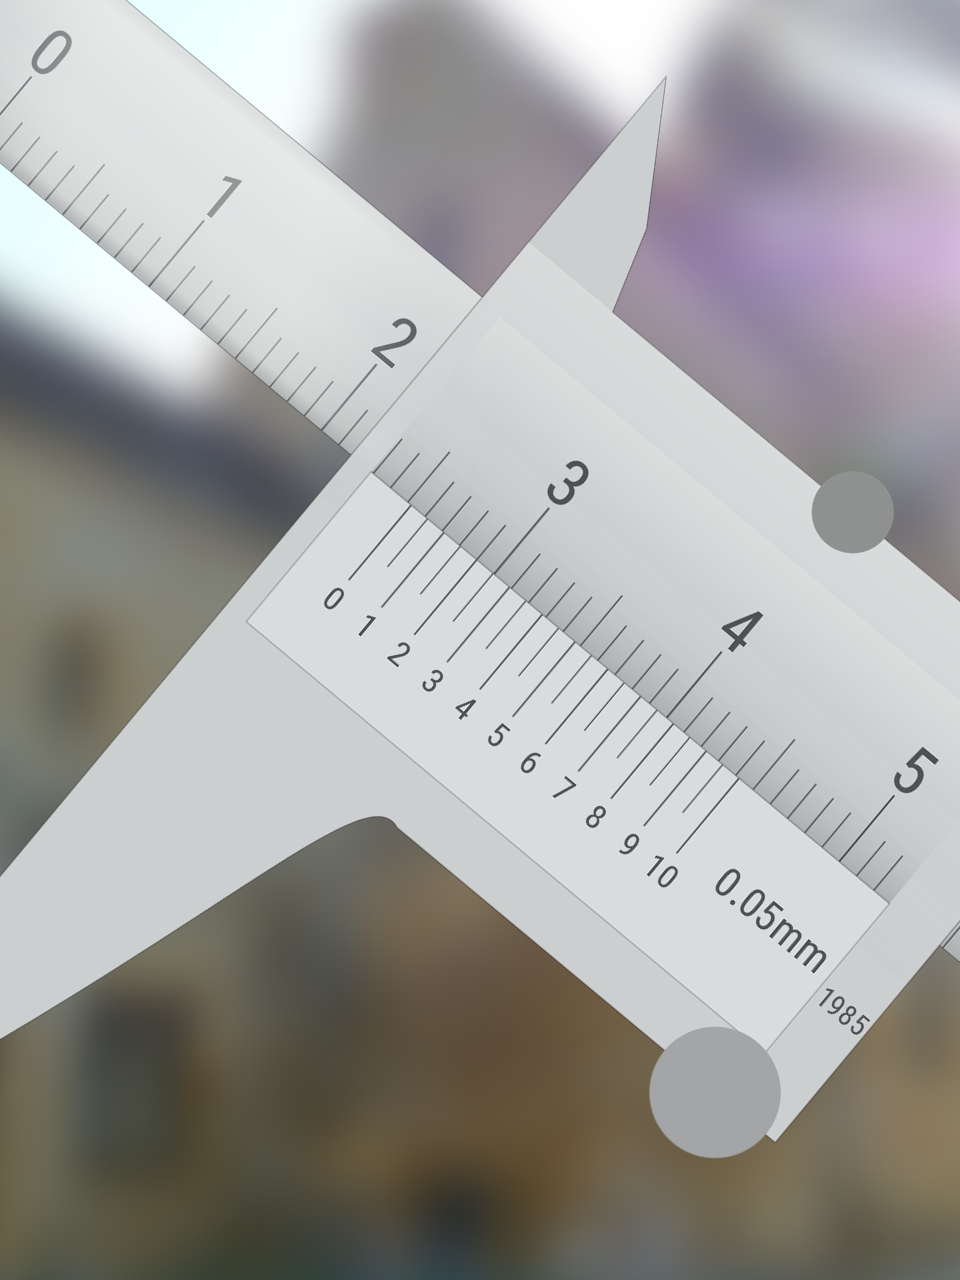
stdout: 25.2; mm
